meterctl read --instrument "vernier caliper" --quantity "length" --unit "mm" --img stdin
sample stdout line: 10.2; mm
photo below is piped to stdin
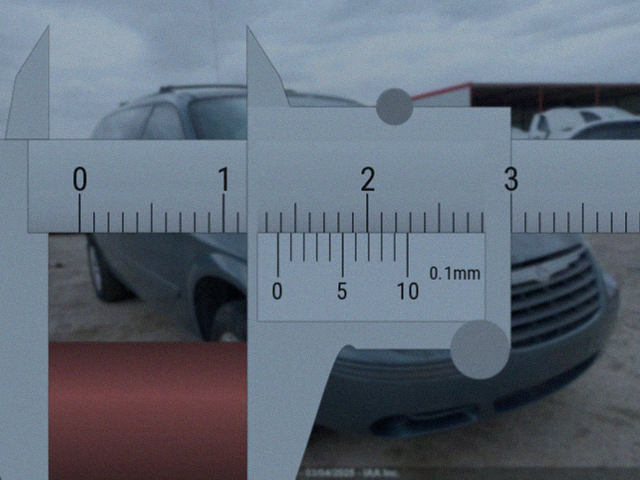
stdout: 13.8; mm
